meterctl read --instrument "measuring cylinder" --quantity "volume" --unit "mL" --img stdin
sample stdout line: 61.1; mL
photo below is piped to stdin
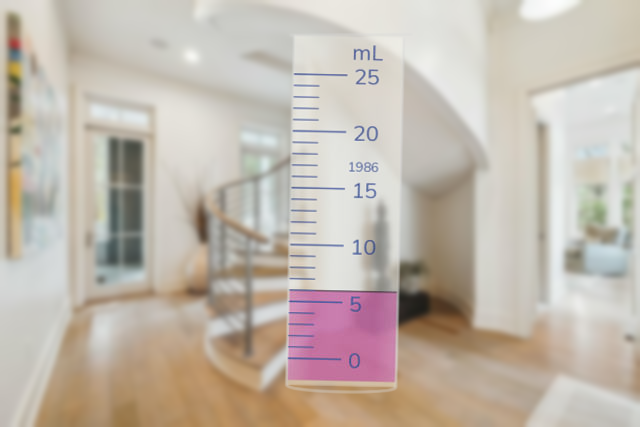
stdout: 6; mL
